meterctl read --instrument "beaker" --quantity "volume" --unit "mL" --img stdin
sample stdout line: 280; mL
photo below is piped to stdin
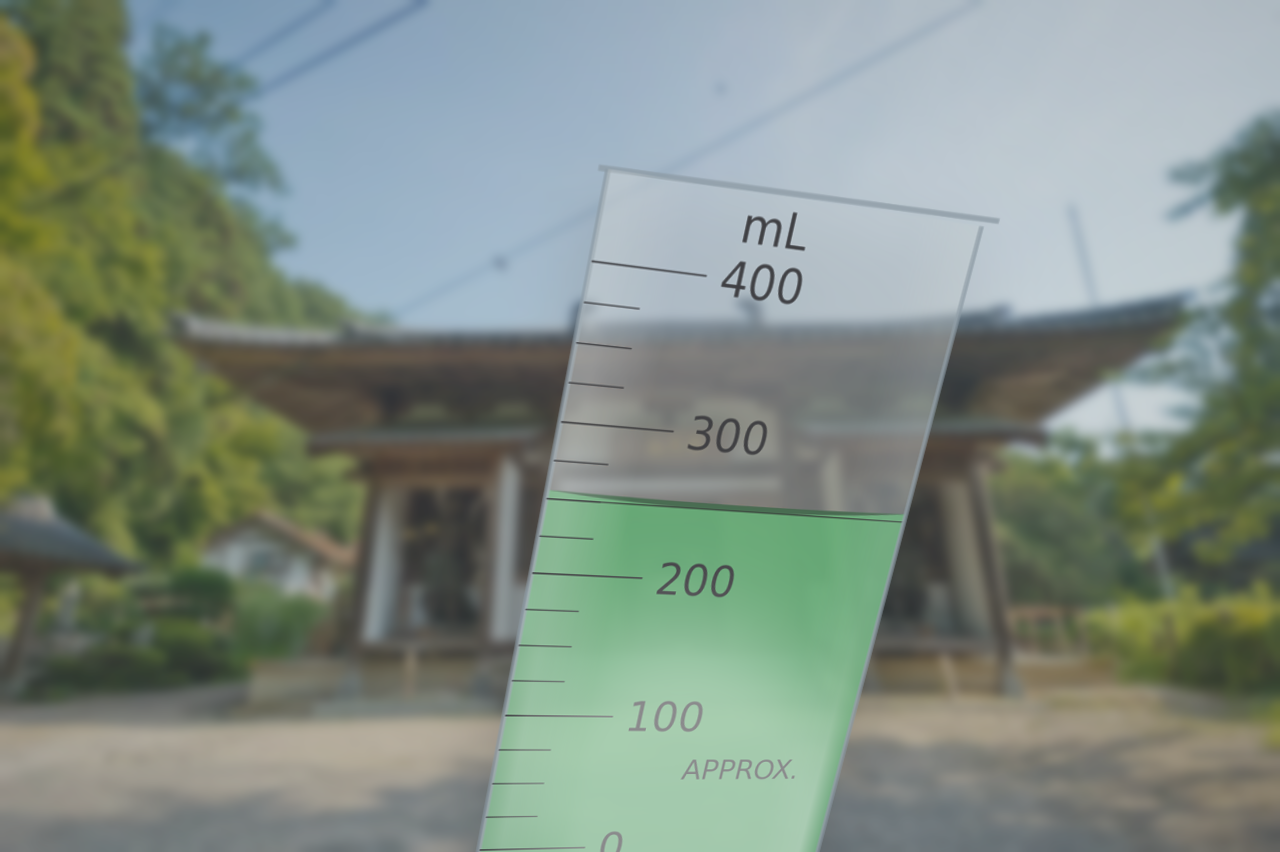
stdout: 250; mL
